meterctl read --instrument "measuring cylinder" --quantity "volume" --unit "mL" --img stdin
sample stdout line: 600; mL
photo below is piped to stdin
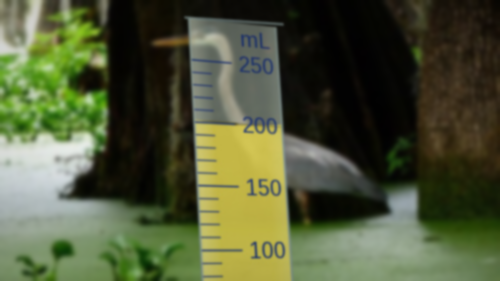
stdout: 200; mL
